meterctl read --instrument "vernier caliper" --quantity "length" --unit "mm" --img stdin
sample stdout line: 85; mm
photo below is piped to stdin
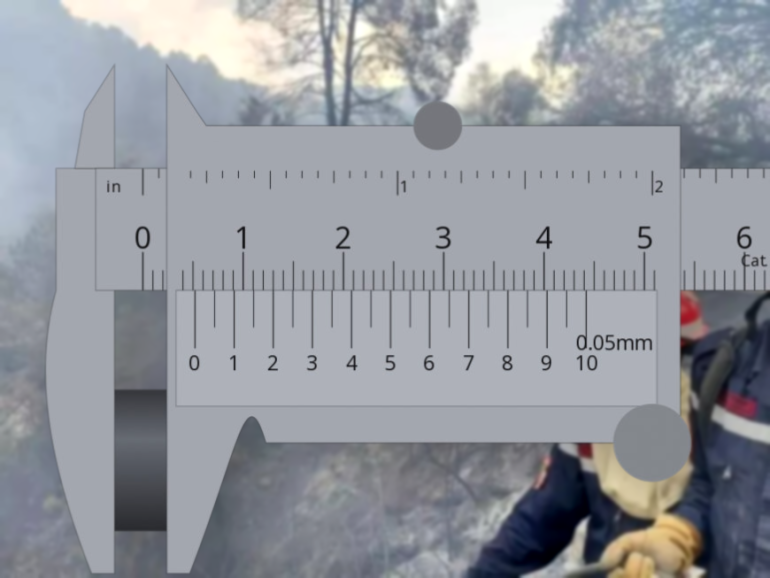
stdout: 5.2; mm
